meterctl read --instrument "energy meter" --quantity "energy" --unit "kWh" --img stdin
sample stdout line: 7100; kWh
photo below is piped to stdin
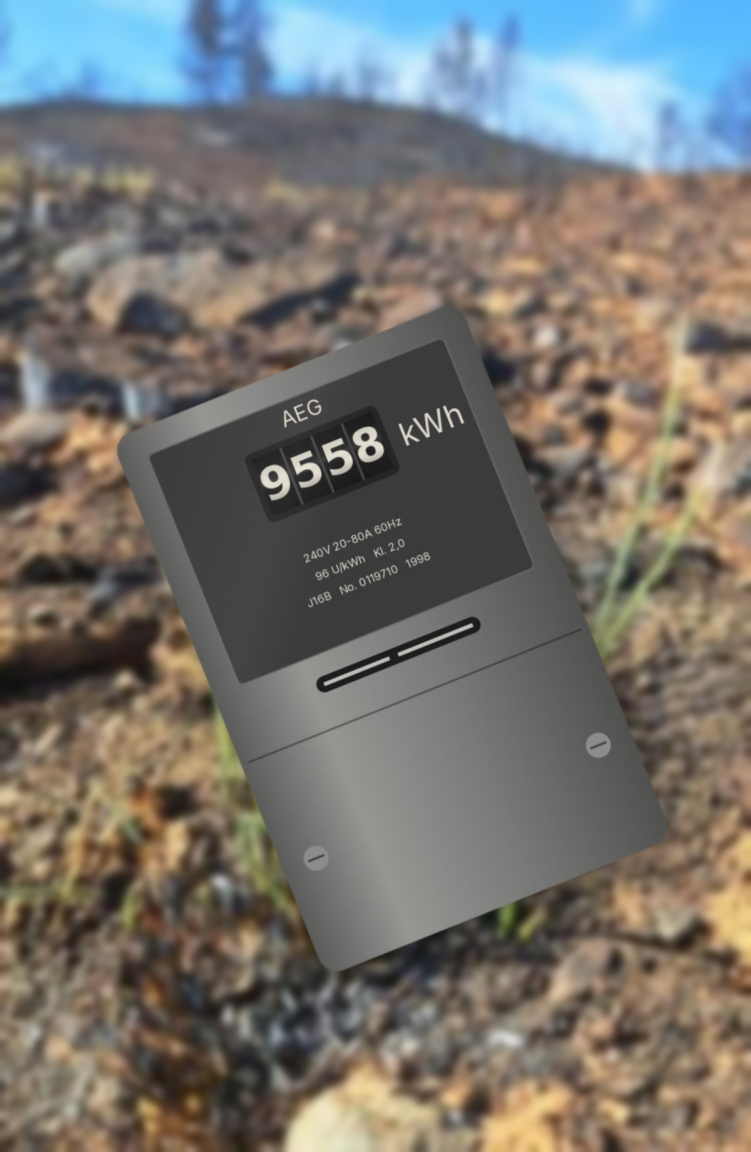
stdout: 9558; kWh
